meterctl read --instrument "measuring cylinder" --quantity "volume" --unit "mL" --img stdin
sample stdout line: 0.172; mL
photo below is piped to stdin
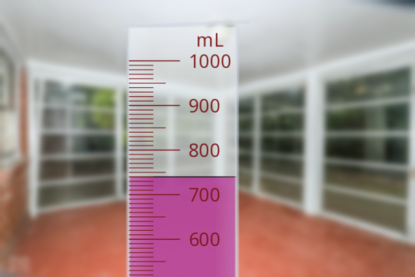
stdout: 740; mL
